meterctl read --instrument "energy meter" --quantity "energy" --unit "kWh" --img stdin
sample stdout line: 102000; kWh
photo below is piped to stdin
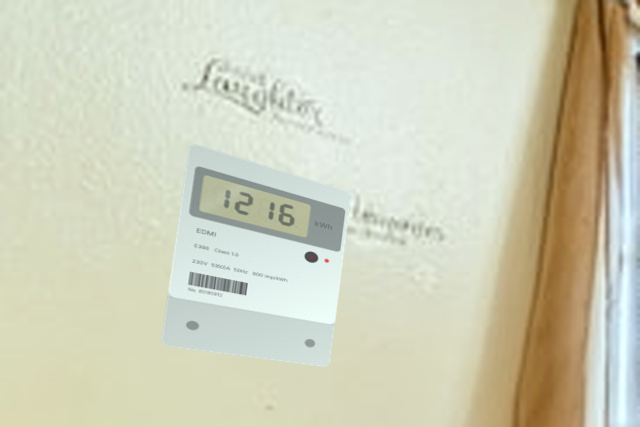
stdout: 1216; kWh
